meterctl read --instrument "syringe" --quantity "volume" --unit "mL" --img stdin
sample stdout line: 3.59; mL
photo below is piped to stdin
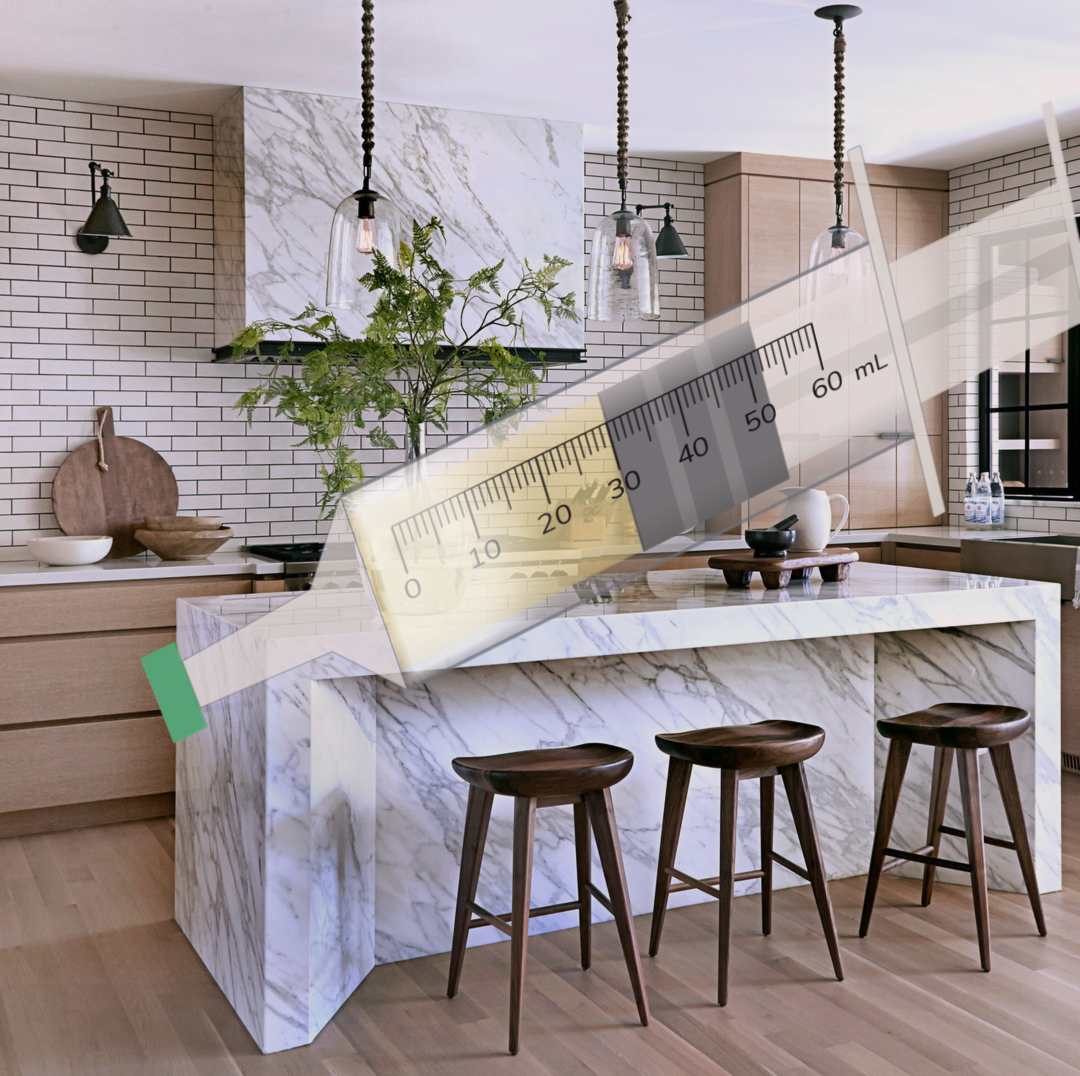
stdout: 30; mL
